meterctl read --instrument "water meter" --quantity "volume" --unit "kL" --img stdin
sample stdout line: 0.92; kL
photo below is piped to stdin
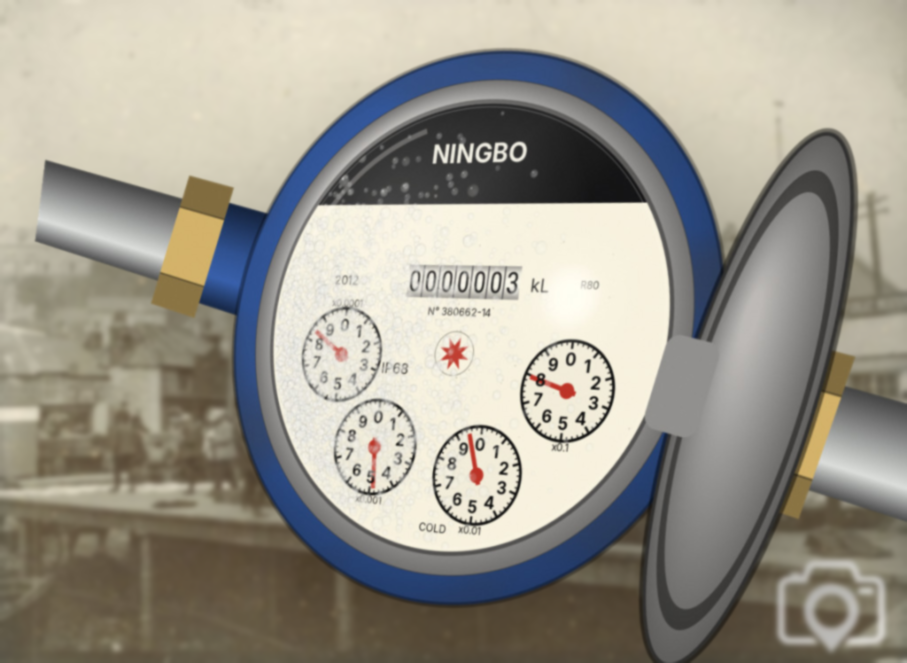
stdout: 3.7948; kL
